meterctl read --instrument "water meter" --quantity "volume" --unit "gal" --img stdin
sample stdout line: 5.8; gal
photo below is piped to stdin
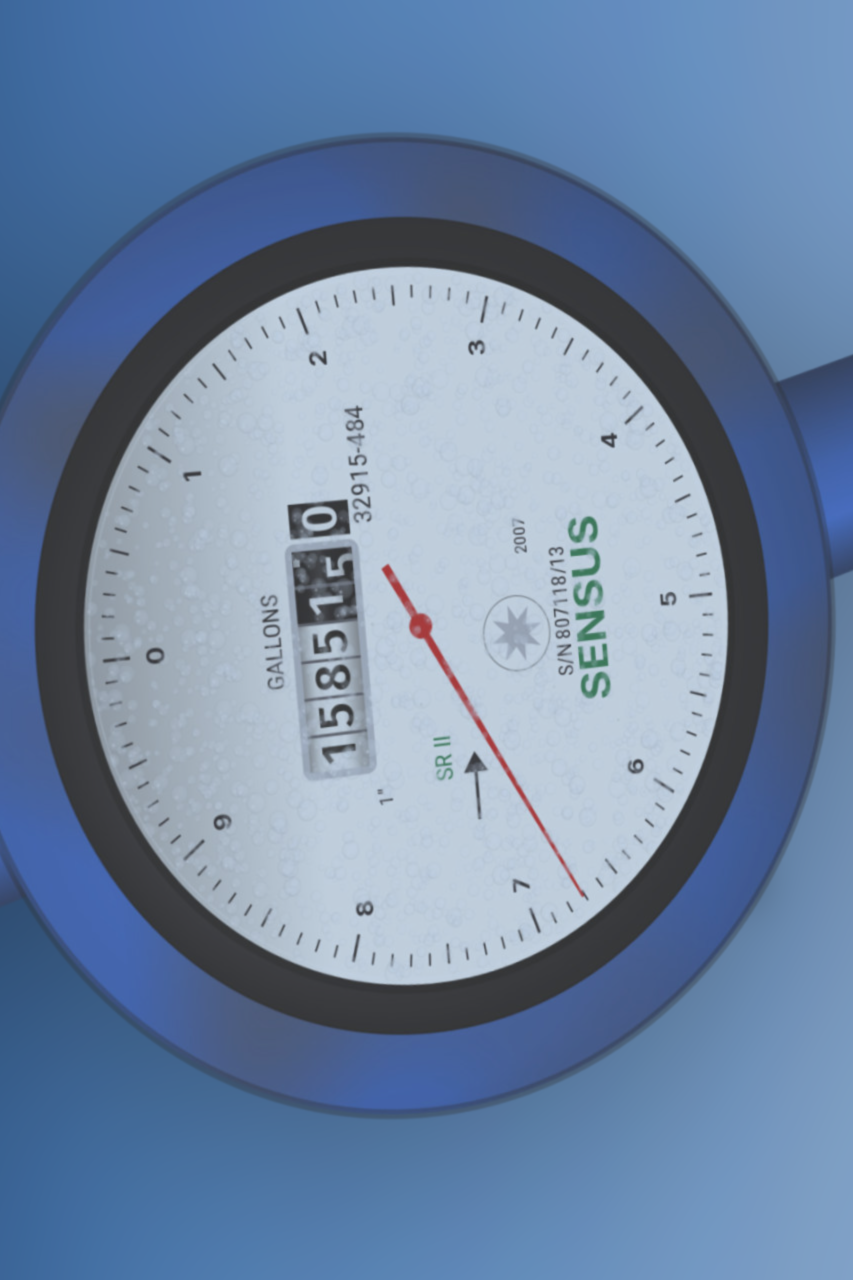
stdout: 1585146.7; gal
